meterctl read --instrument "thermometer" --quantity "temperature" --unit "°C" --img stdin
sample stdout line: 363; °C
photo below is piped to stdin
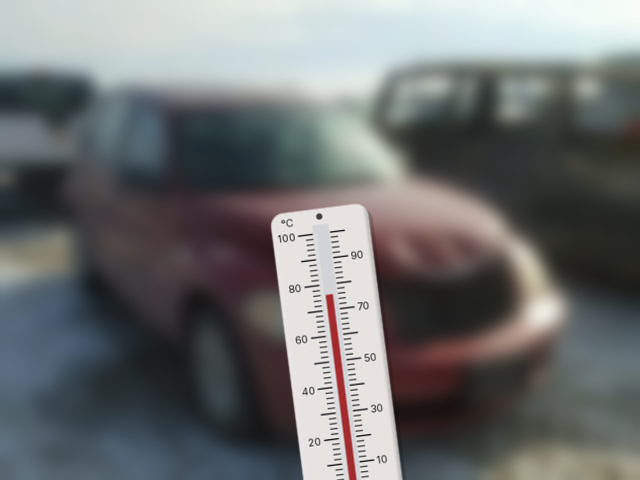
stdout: 76; °C
